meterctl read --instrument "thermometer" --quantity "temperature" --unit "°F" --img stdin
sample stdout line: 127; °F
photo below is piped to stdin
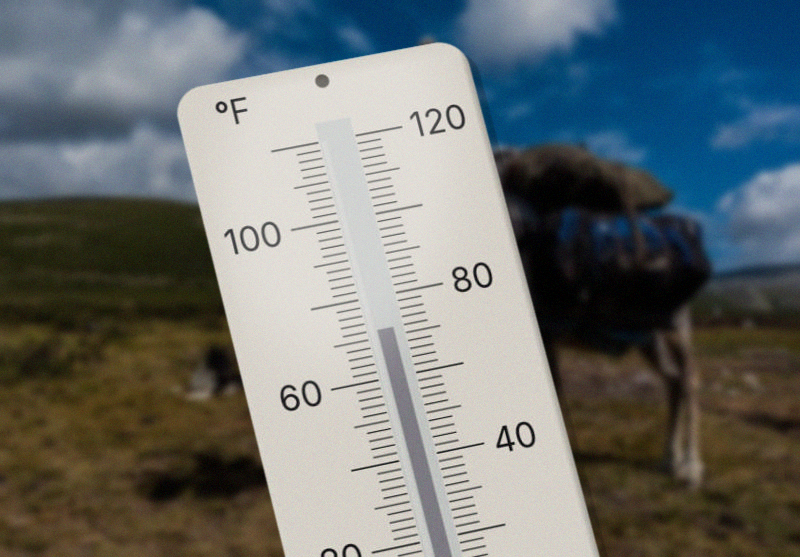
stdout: 72; °F
